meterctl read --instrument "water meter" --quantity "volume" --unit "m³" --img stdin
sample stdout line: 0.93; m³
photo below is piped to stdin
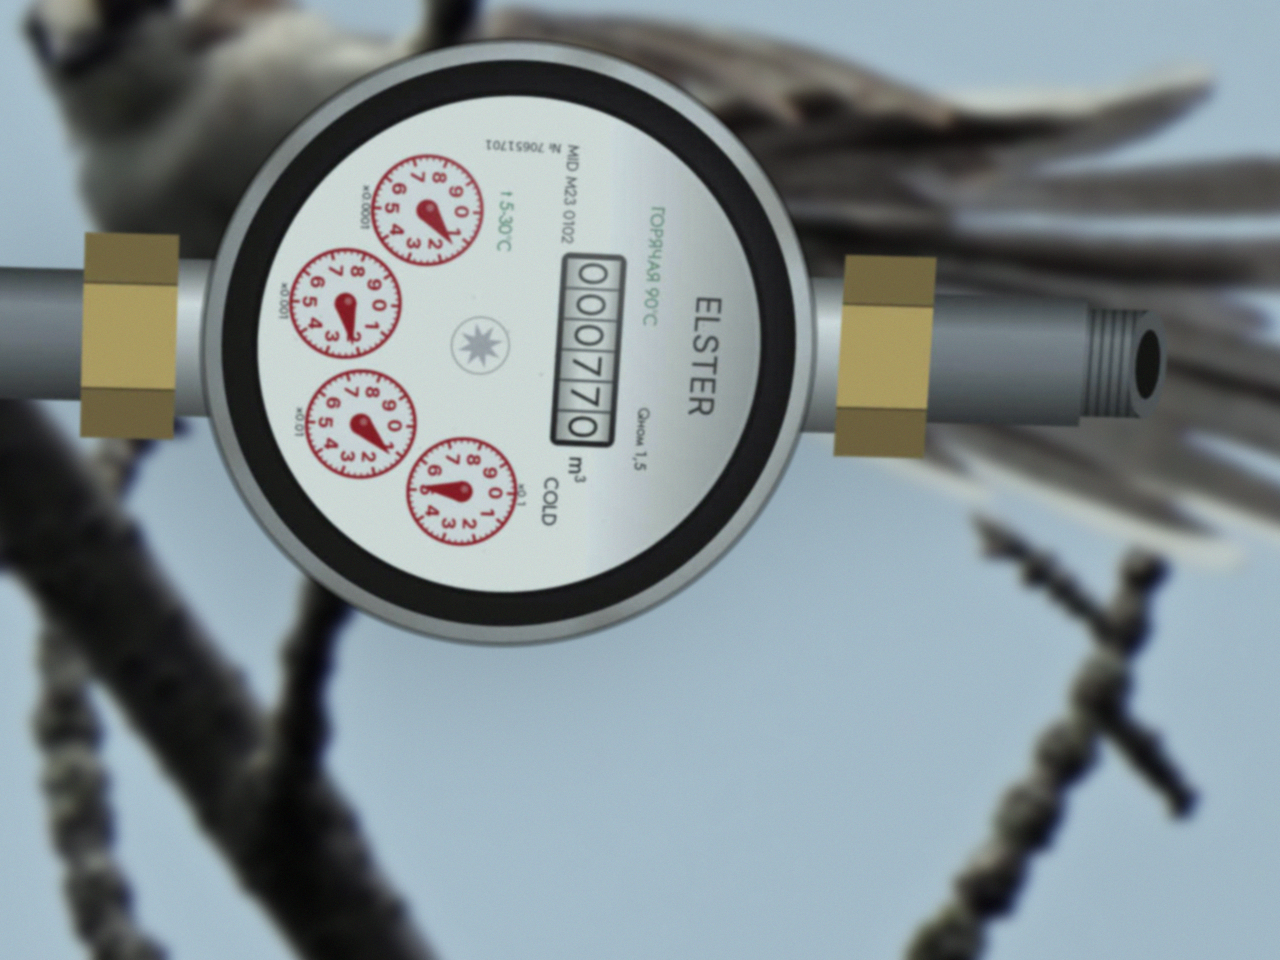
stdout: 770.5121; m³
